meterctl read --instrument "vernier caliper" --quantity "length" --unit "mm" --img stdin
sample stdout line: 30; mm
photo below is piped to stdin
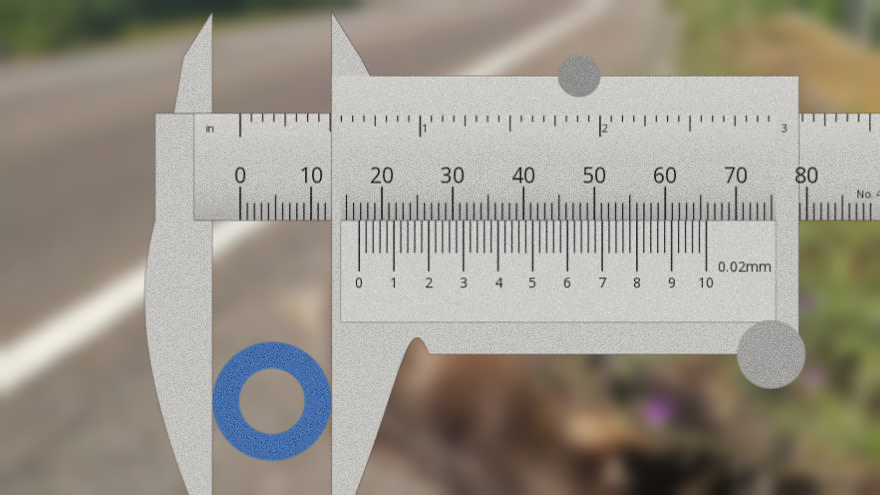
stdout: 16.8; mm
